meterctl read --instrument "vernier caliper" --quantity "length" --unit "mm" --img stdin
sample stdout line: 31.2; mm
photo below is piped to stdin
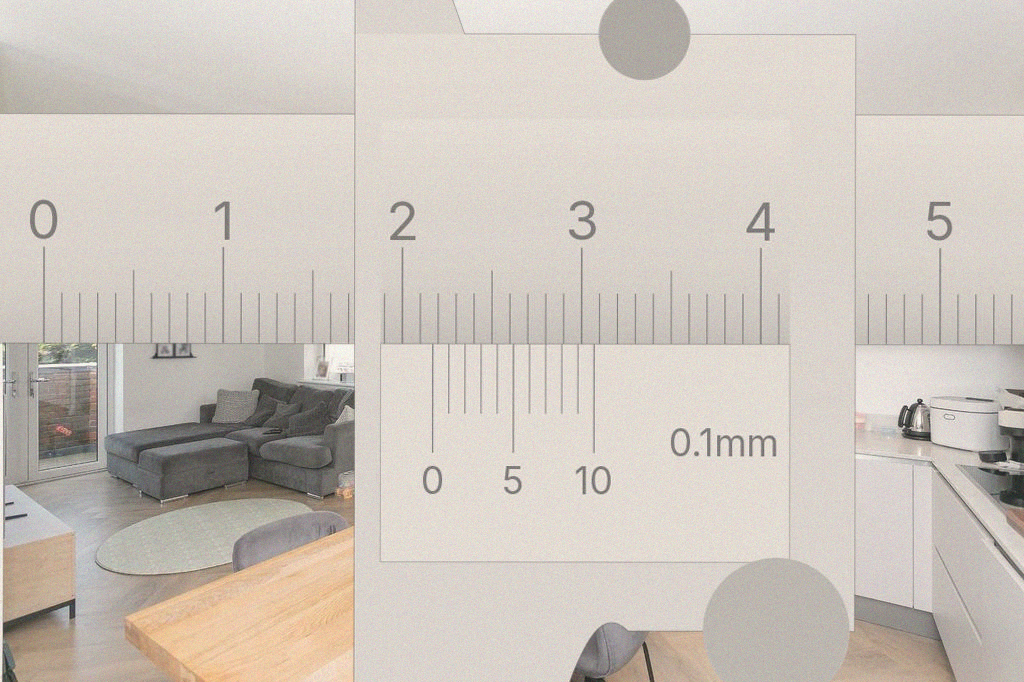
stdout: 21.7; mm
